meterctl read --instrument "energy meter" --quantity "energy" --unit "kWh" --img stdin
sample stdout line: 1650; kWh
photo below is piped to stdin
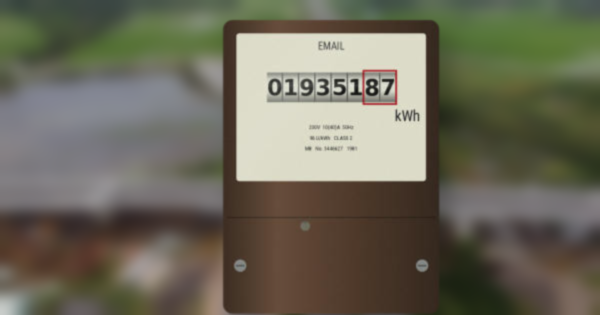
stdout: 19351.87; kWh
